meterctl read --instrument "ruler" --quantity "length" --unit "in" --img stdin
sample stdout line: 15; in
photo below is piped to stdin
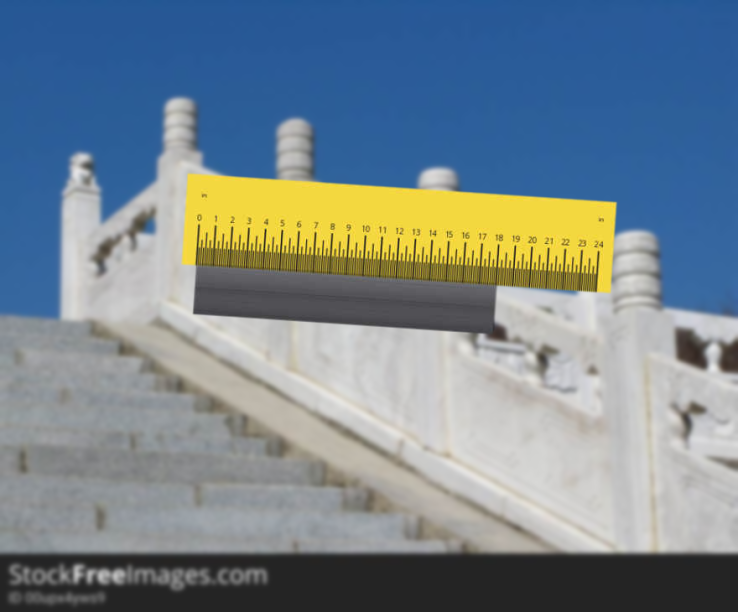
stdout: 18; in
